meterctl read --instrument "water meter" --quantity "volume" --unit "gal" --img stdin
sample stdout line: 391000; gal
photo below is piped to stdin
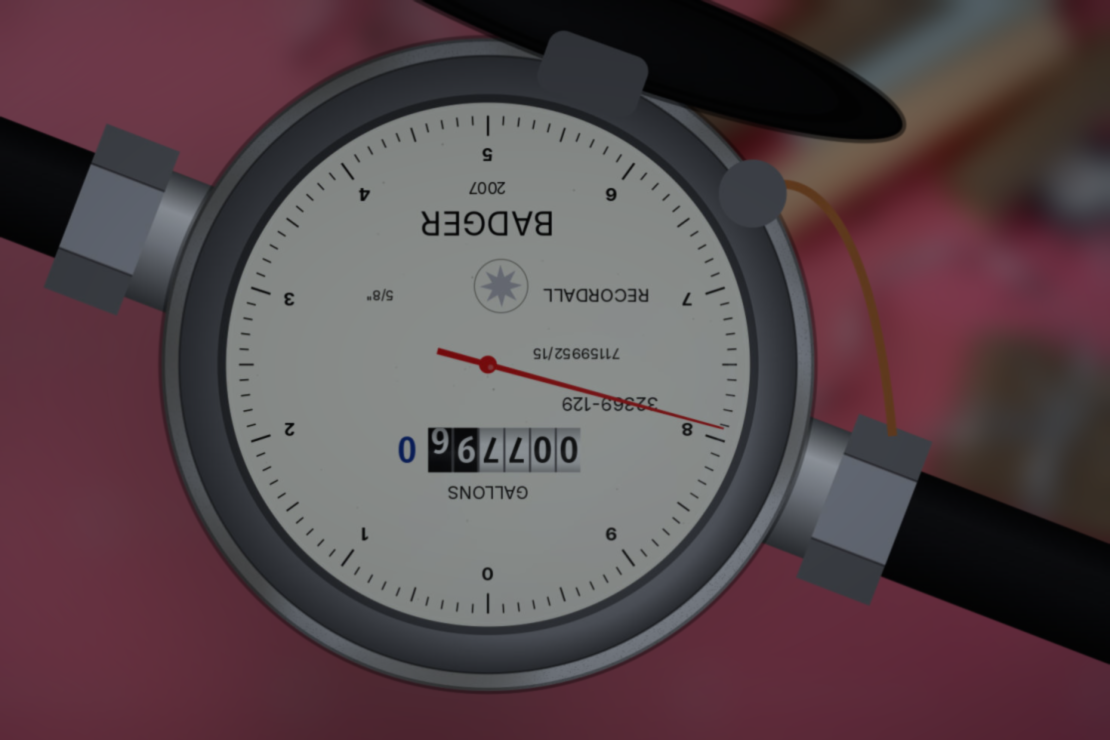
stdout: 77957.9; gal
